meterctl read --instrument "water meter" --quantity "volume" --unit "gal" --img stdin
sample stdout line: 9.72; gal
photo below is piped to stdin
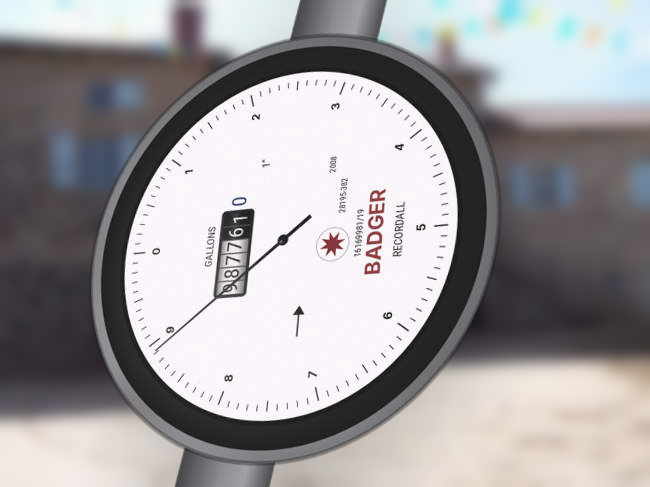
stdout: 9877608.9; gal
